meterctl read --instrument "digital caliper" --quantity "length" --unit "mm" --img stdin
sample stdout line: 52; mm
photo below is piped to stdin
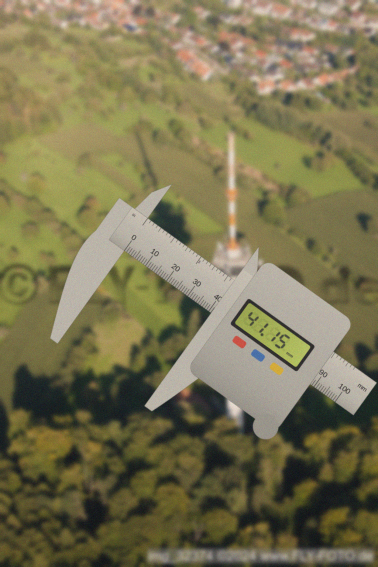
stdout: 41.15; mm
